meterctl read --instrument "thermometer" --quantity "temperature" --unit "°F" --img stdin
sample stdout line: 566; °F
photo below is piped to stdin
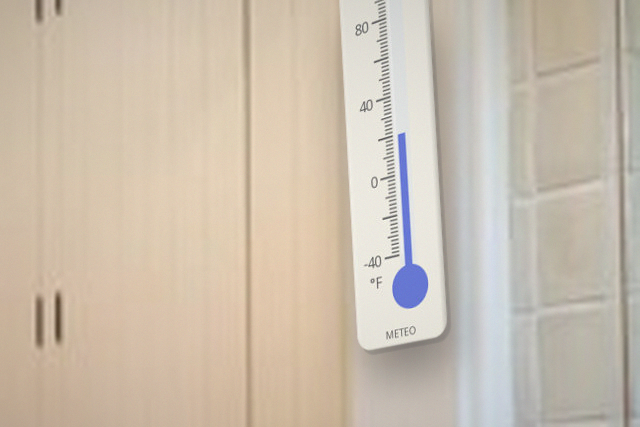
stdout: 20; °F
